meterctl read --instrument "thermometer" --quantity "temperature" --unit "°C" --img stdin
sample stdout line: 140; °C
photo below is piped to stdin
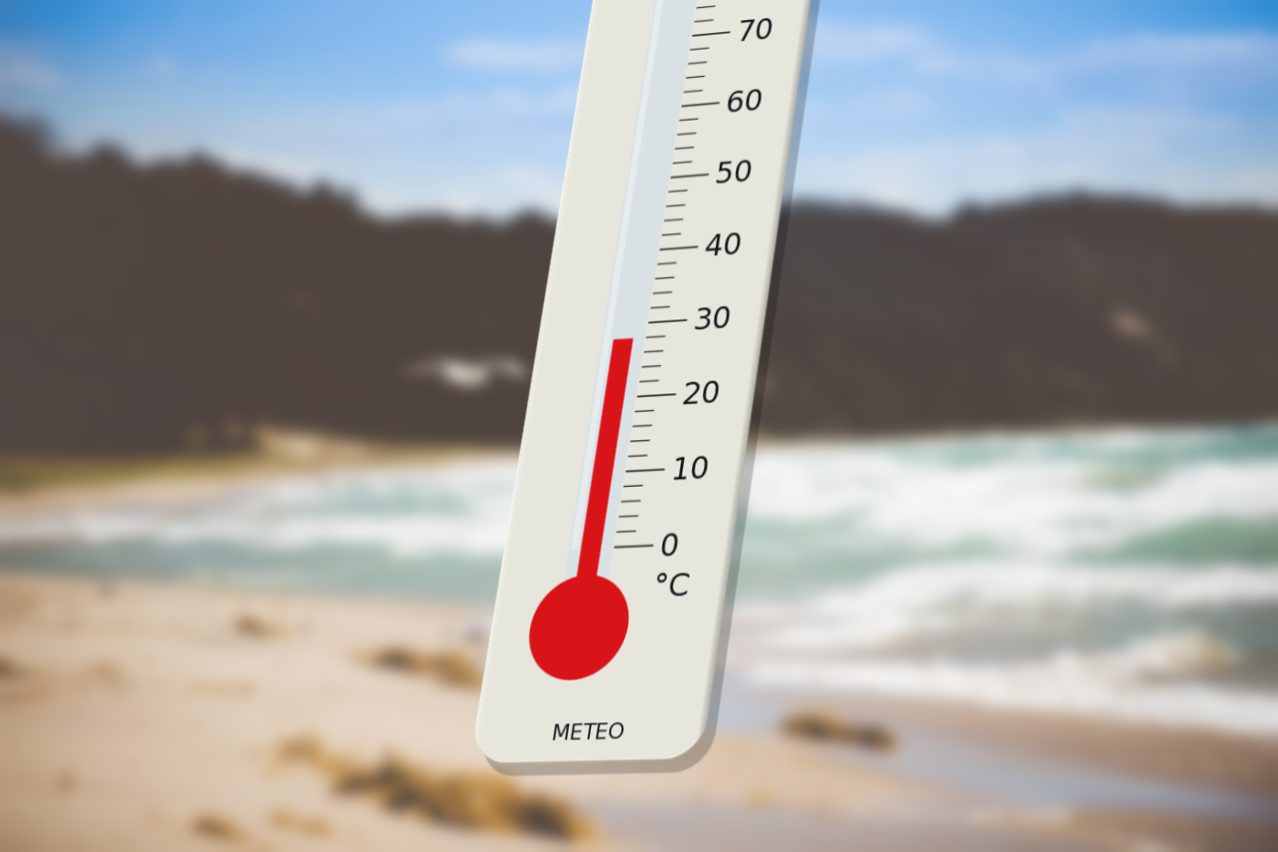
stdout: 28; °C
